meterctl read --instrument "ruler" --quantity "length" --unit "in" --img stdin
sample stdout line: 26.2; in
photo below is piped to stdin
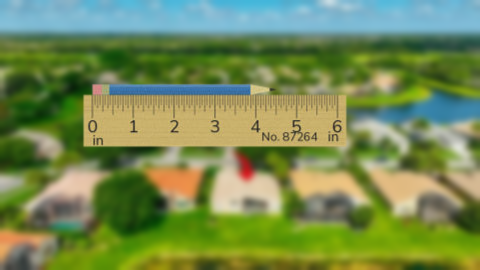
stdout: 4.5; in
